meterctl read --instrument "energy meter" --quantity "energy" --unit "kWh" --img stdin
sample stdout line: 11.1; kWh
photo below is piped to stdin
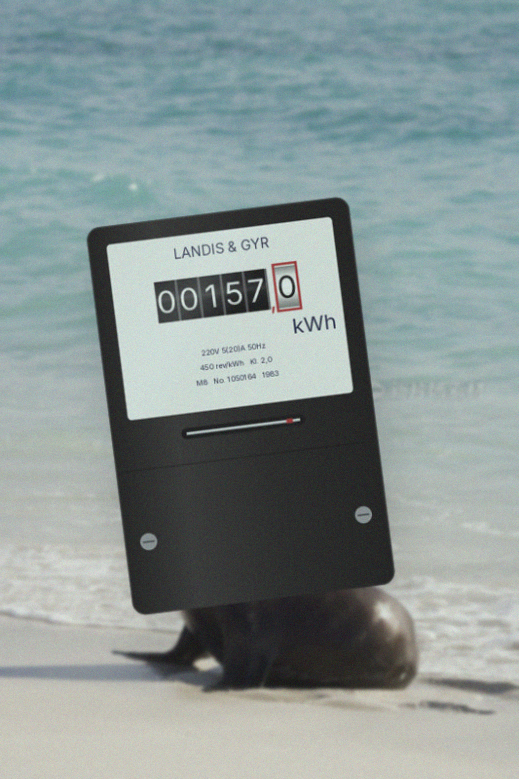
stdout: 157.0; kWh
